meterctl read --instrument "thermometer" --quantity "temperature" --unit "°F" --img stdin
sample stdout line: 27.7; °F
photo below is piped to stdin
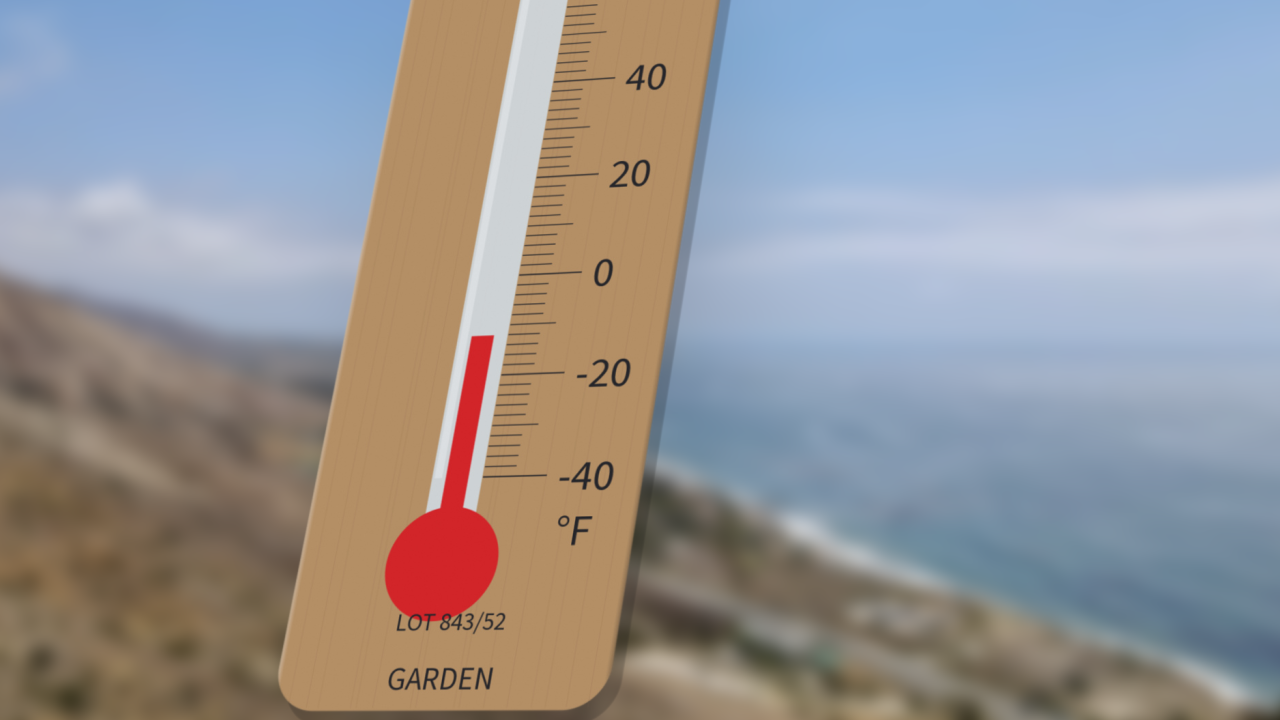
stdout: -12; °F
